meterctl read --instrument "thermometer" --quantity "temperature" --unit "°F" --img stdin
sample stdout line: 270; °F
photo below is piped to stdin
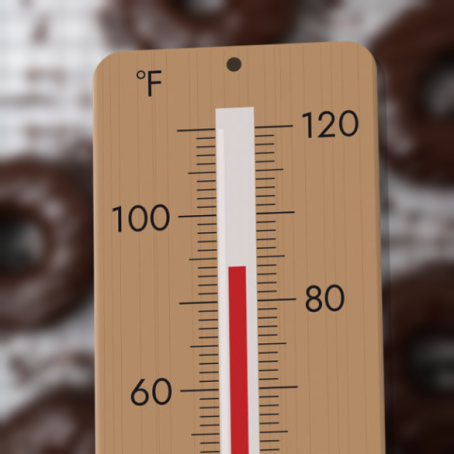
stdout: 88; °F
